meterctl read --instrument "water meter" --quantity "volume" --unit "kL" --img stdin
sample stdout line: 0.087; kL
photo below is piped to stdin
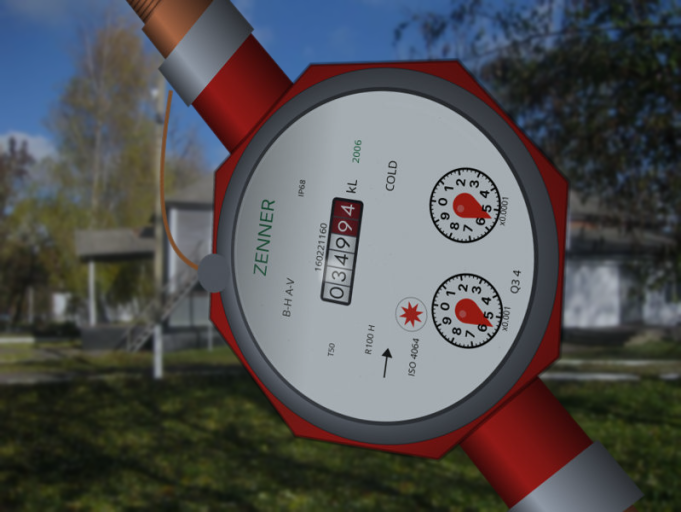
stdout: 349.9455; kL
